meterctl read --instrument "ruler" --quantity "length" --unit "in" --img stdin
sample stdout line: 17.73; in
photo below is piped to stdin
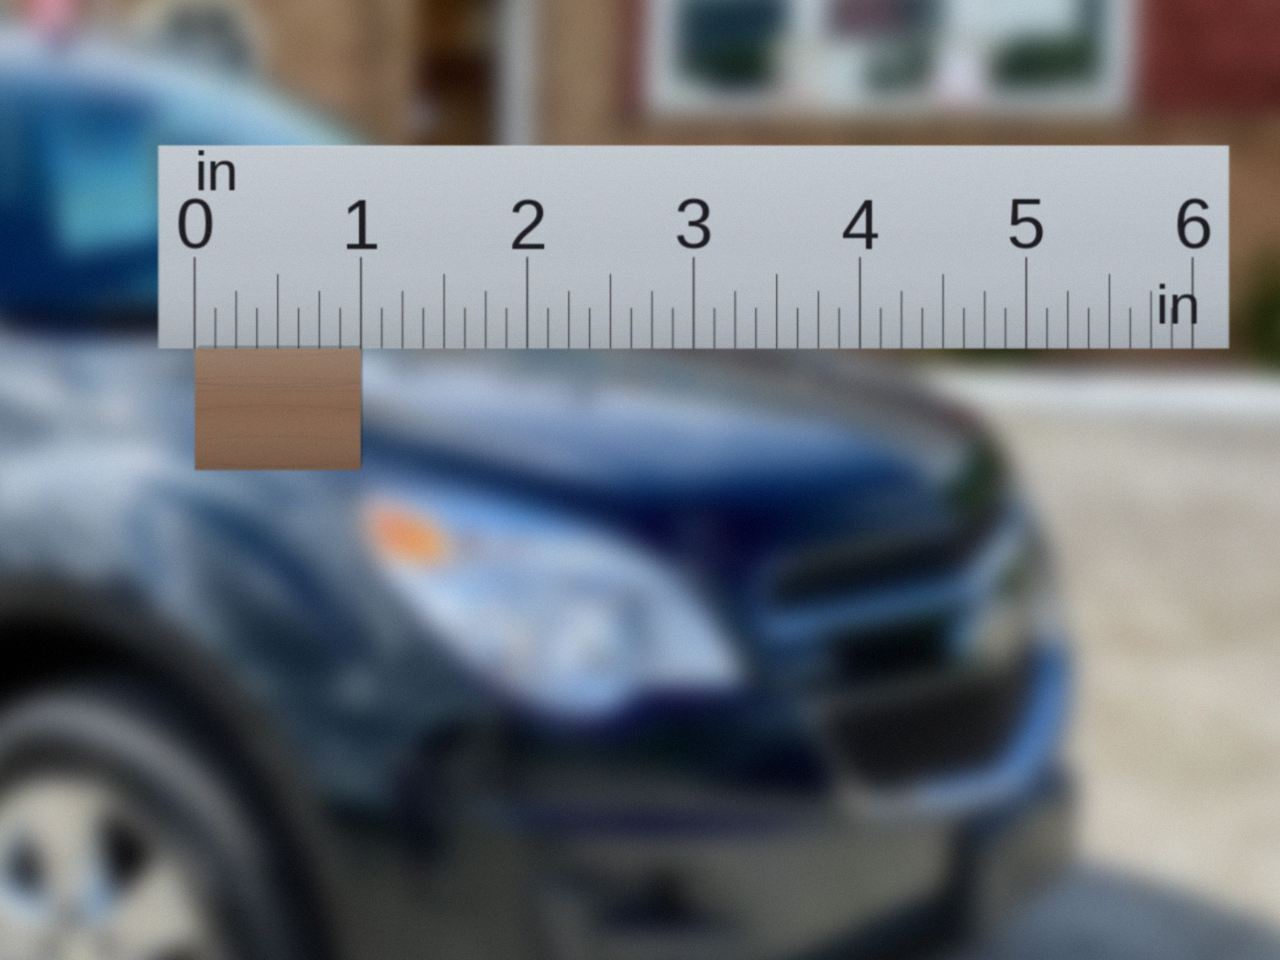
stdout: 1; in
